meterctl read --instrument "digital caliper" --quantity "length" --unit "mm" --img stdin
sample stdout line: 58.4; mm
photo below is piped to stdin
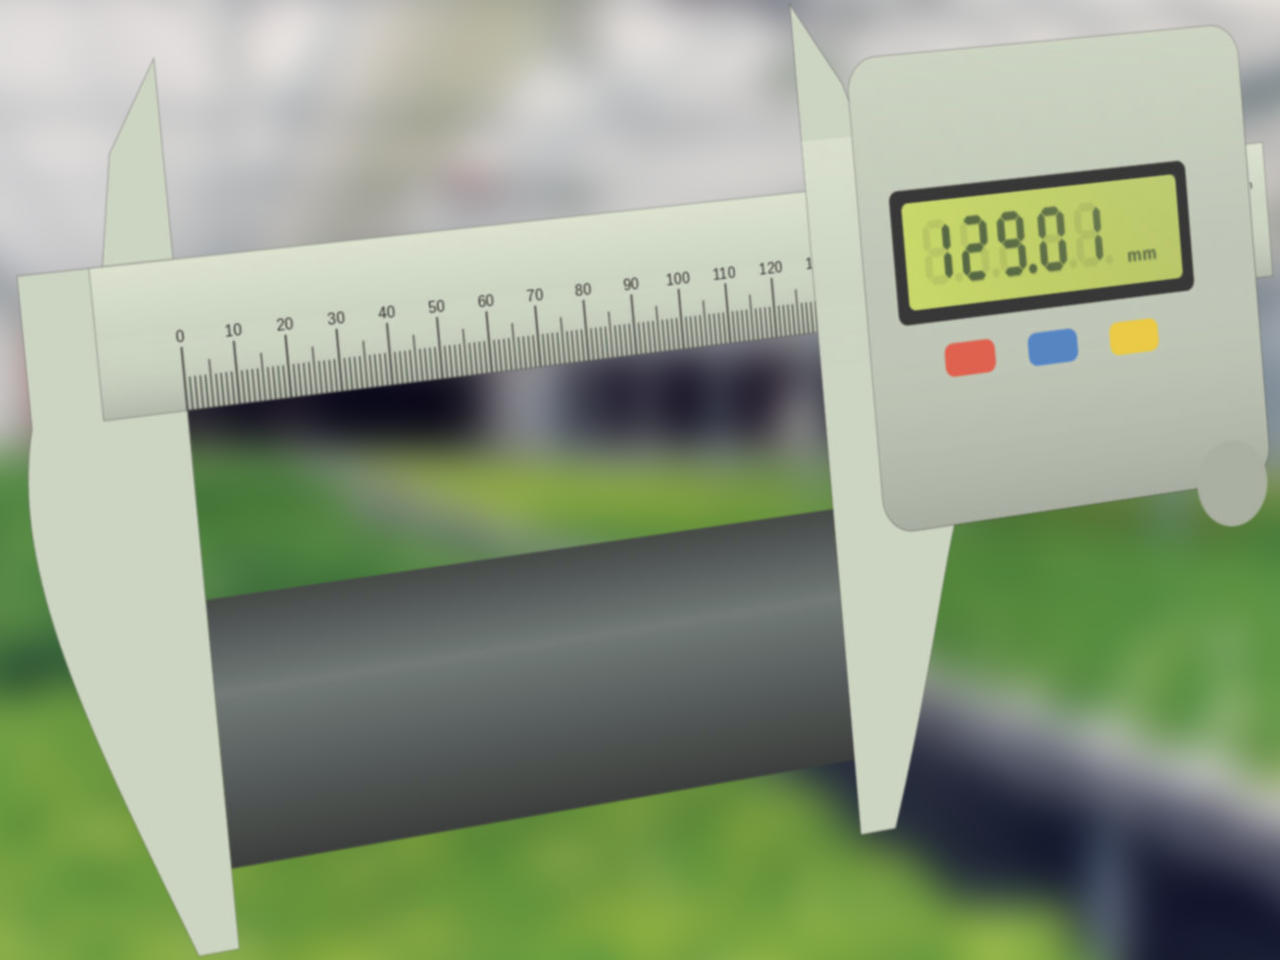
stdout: 129.01; mm
